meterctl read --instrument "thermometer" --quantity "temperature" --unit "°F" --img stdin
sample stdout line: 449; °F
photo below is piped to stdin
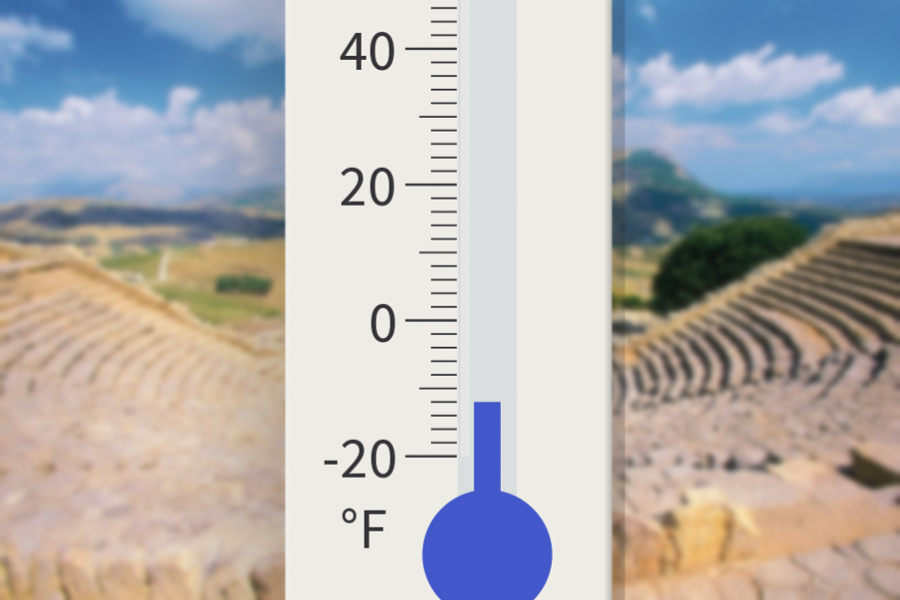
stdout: -12; °F
